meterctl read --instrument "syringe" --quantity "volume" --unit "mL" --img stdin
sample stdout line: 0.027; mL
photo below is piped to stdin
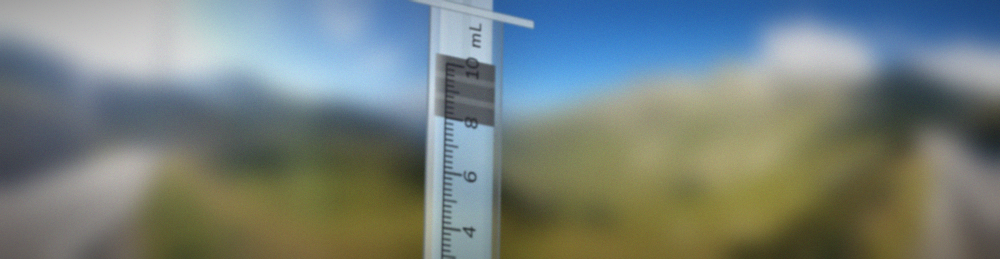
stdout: 8; mL
